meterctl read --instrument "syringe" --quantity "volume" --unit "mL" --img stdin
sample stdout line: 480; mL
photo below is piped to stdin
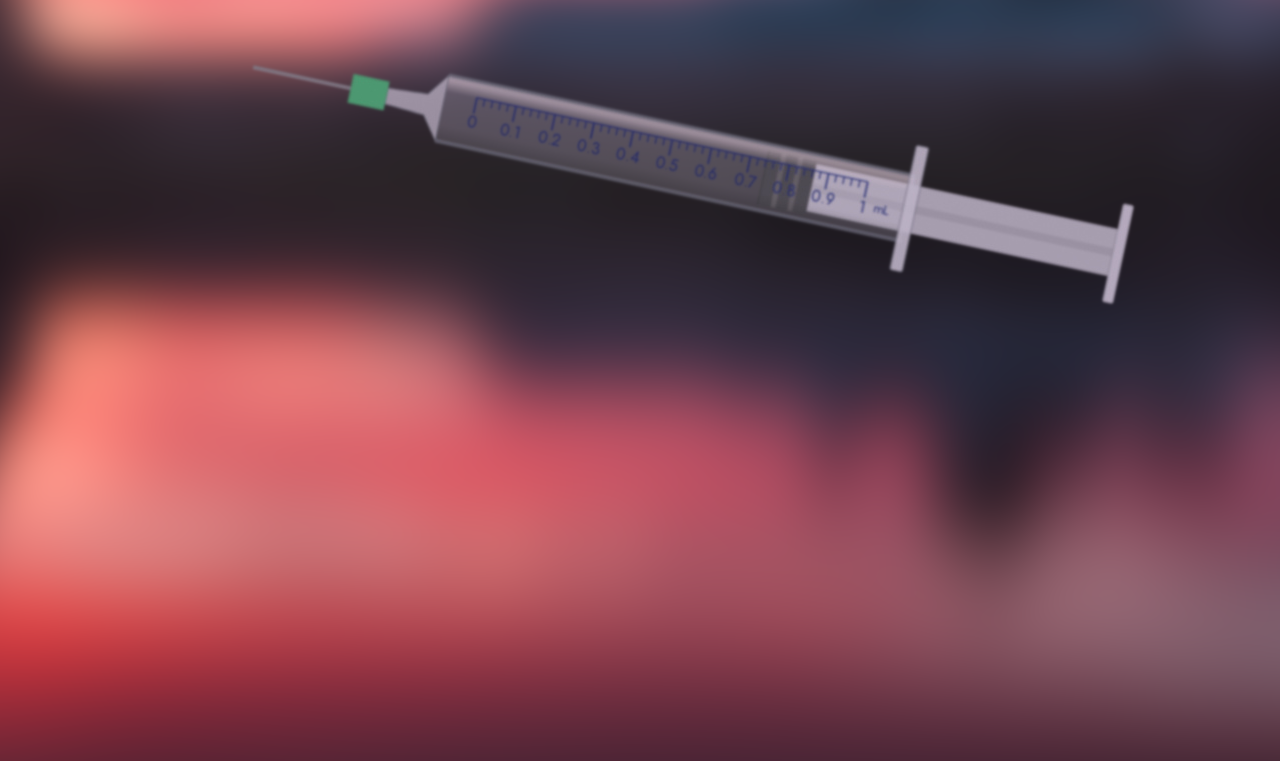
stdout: 0.74; mL
